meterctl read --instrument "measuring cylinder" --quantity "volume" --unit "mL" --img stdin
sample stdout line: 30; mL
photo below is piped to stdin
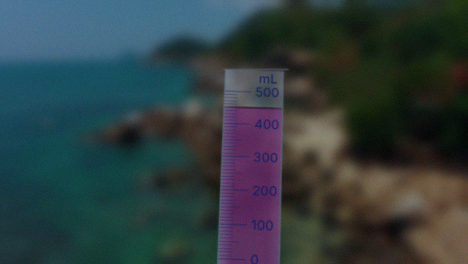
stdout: 450; mL
